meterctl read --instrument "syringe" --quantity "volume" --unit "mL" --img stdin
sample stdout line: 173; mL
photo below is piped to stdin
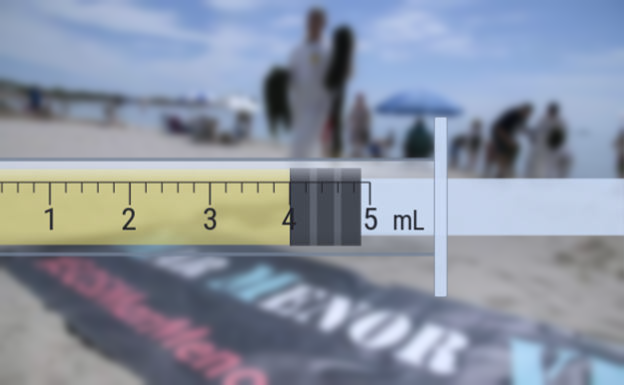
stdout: 4; mL
